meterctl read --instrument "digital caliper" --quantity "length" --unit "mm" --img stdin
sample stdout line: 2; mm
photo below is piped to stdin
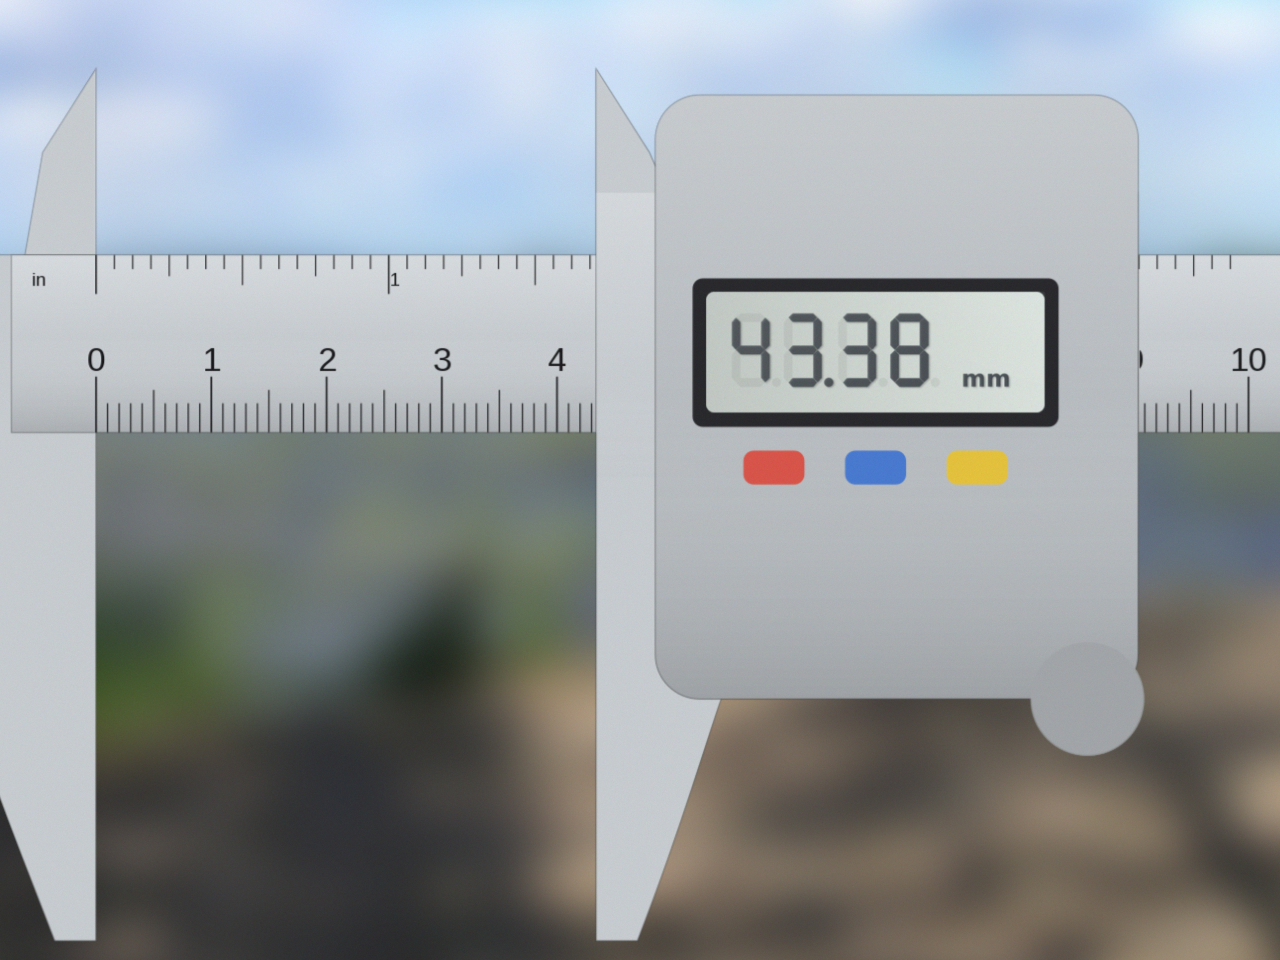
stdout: 43.38; mm
